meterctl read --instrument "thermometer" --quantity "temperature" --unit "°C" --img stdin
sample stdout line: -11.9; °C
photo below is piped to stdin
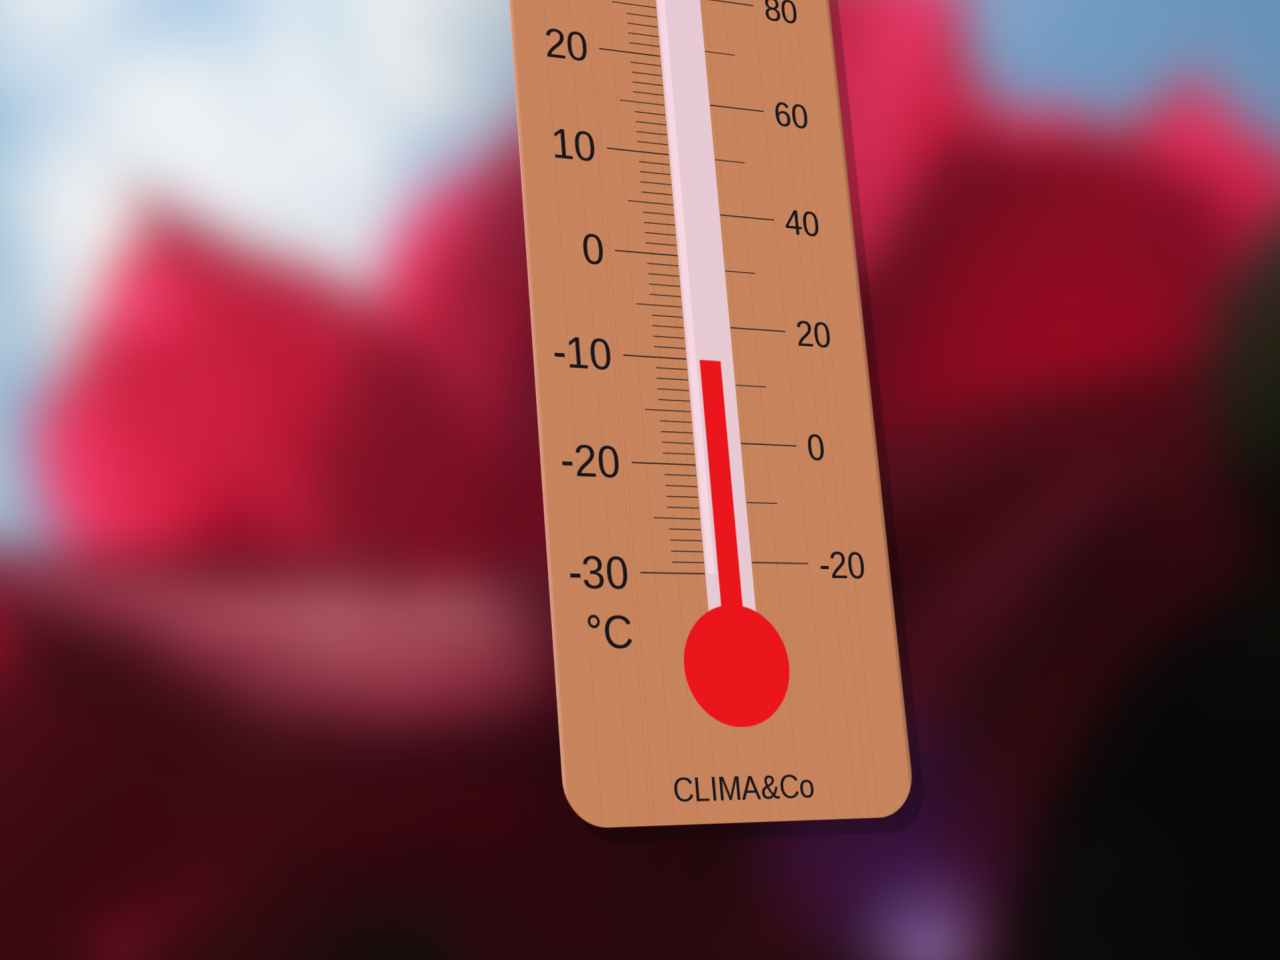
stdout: -10; °C
